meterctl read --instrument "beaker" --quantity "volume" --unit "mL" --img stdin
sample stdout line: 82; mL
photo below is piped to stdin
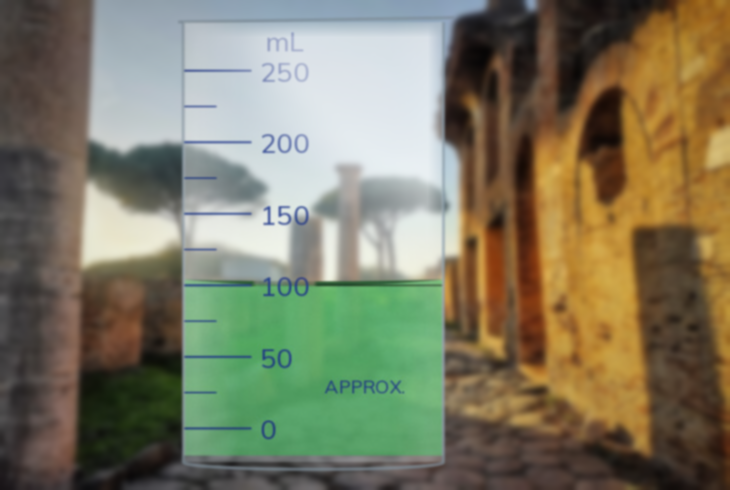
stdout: 100; mL
